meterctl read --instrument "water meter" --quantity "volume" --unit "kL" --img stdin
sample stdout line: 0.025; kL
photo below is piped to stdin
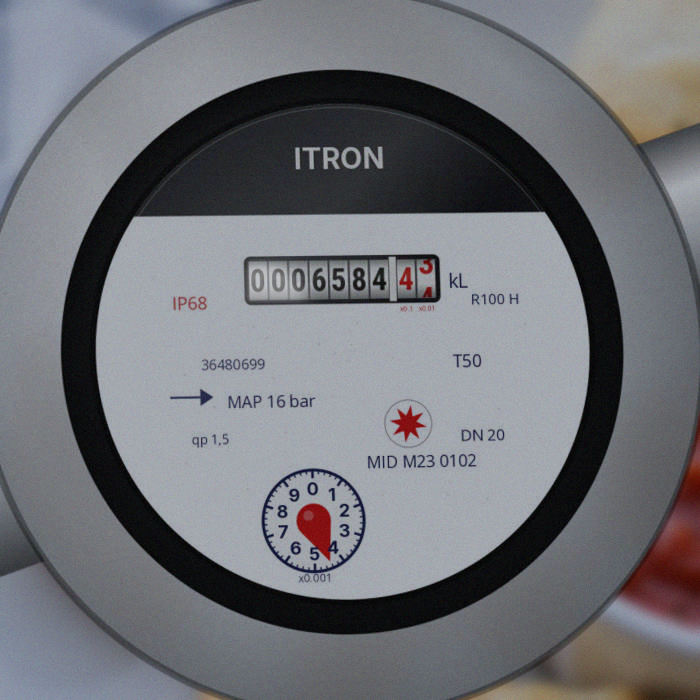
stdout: 6584.434; kL
